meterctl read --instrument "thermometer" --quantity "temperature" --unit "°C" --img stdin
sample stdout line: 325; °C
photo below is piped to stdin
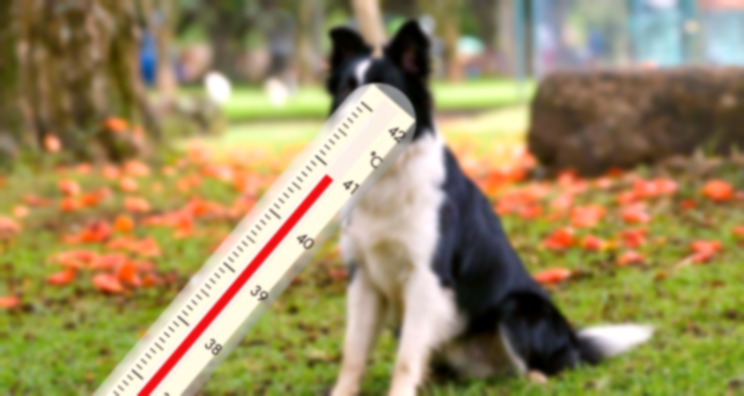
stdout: 40.9; °C
